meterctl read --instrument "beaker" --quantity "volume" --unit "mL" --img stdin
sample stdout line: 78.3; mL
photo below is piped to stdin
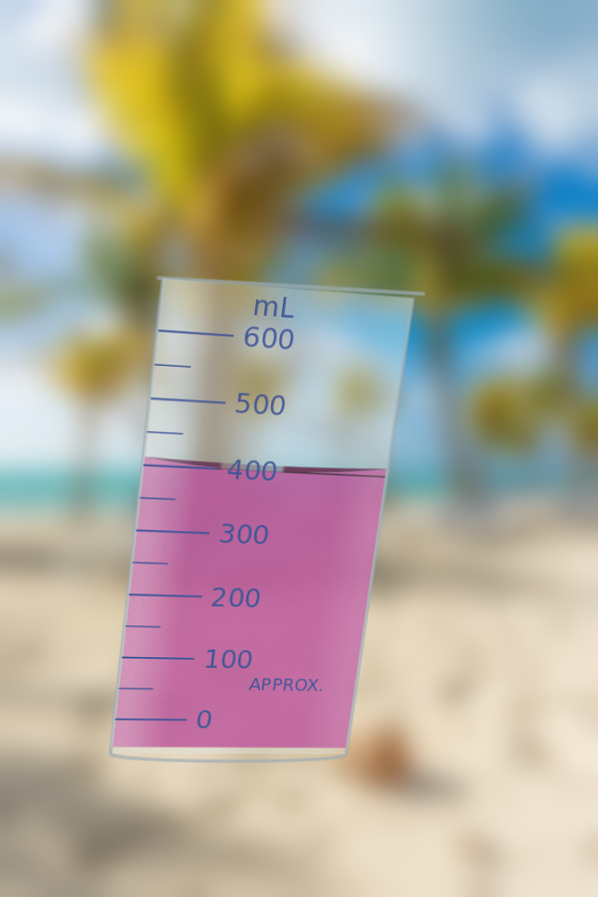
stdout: 400; mL
